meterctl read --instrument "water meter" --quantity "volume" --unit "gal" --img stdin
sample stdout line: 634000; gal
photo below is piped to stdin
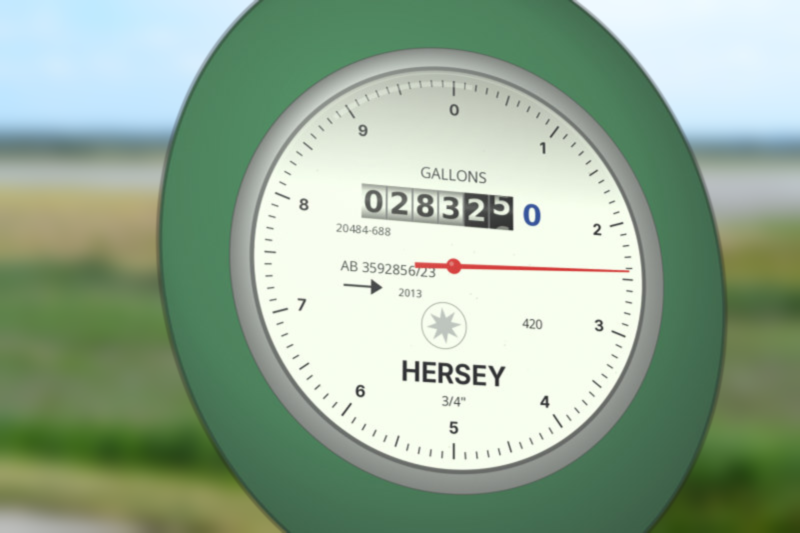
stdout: 283252.4; gal
